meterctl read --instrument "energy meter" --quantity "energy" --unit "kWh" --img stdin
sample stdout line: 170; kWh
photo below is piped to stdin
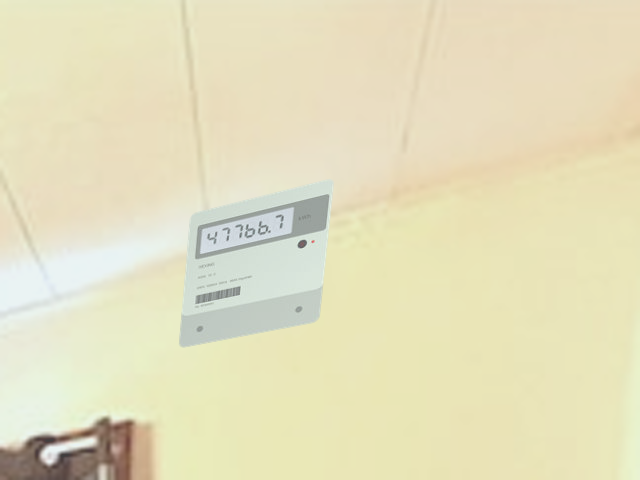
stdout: 47766.7; kWh
